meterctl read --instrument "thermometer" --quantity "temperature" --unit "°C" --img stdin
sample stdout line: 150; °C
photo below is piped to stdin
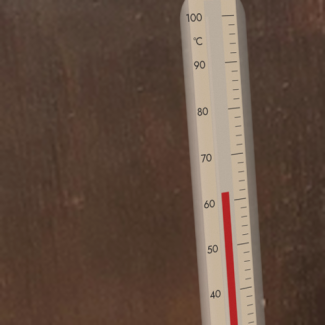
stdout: 62; °C
